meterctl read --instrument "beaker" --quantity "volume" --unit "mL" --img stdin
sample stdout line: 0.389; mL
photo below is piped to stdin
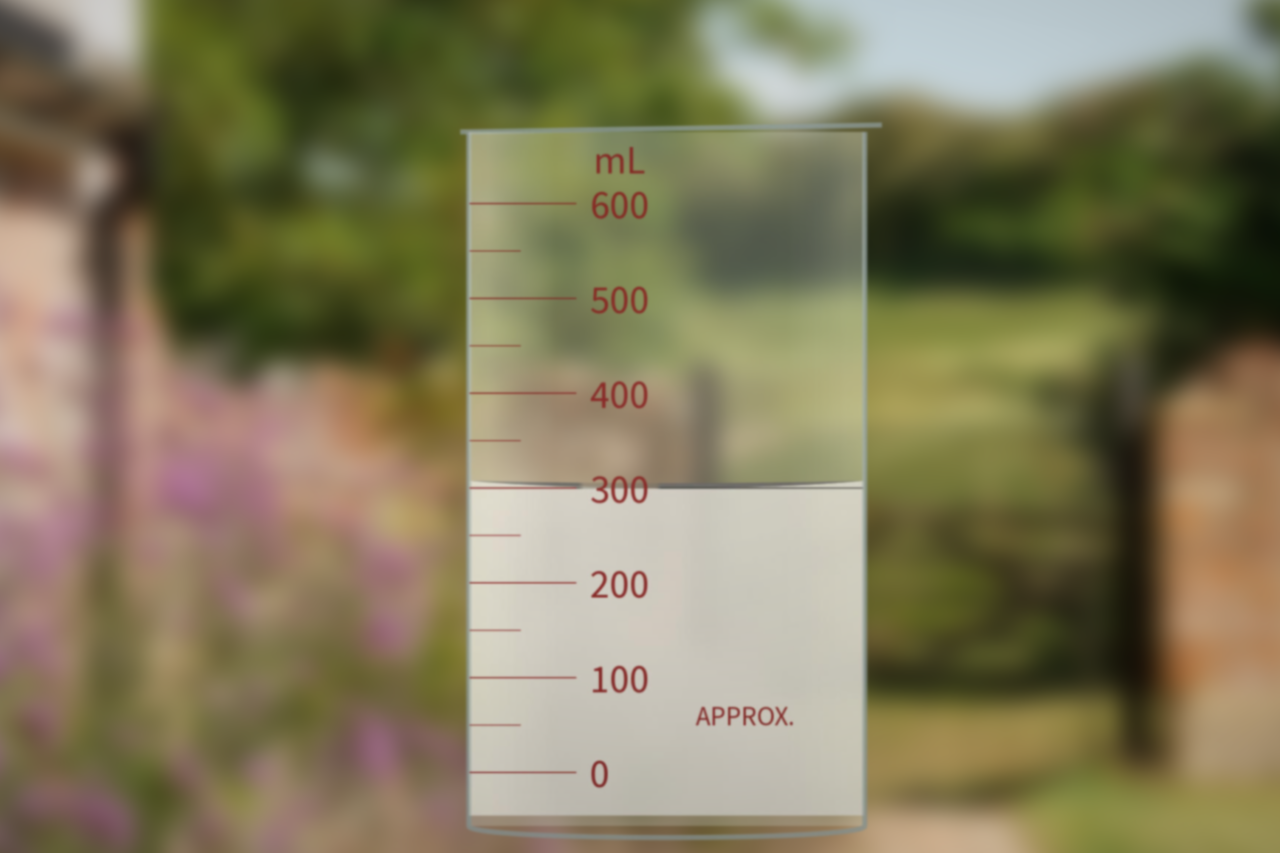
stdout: 300; mL
